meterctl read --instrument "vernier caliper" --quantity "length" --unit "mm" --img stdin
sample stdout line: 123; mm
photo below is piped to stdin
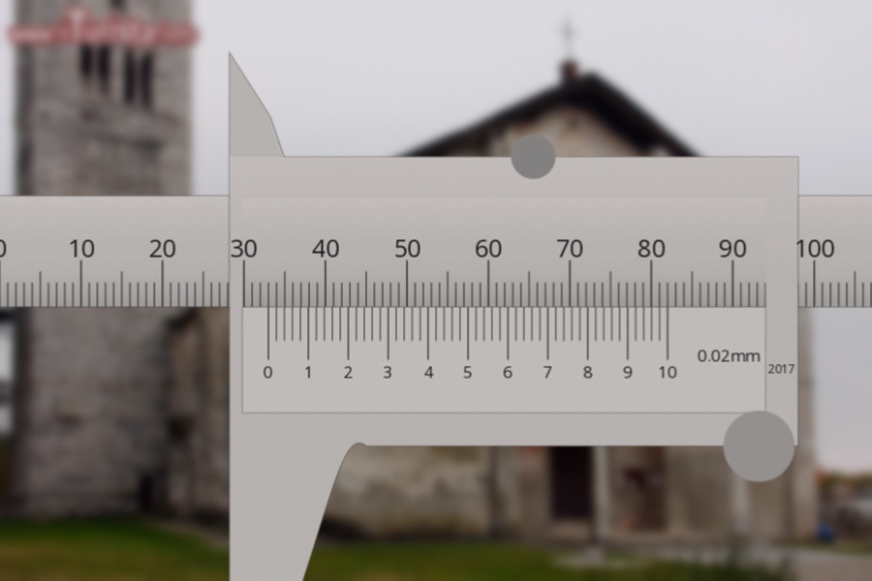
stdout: 33.0; mm
